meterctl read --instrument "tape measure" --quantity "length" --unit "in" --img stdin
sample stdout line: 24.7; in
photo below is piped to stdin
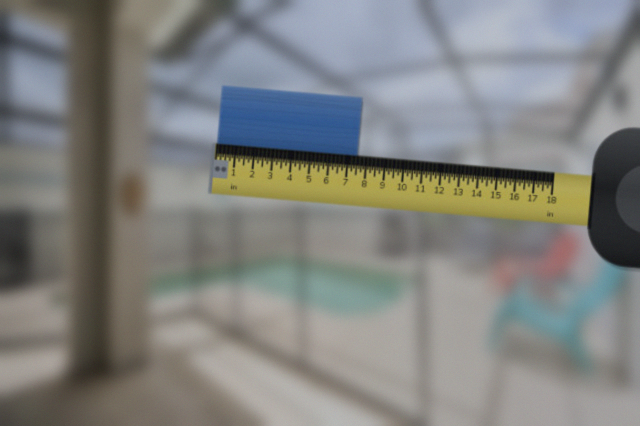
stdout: 7.5; in
